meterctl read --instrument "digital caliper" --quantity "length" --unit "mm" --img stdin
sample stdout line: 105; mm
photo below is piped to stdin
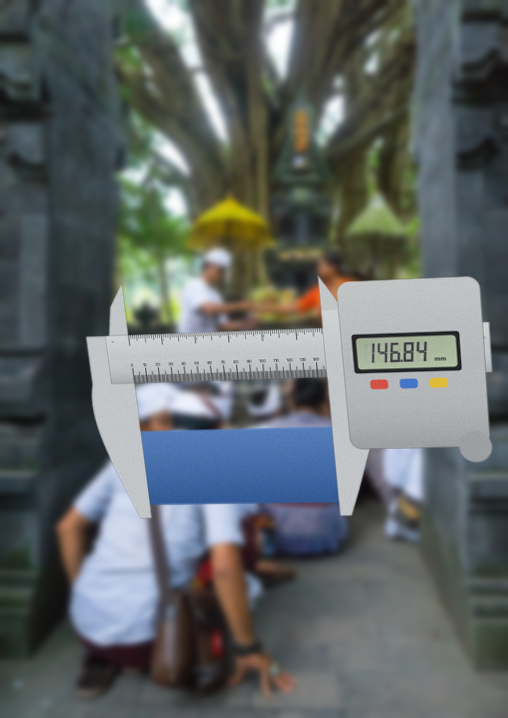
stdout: 146.84; mm
